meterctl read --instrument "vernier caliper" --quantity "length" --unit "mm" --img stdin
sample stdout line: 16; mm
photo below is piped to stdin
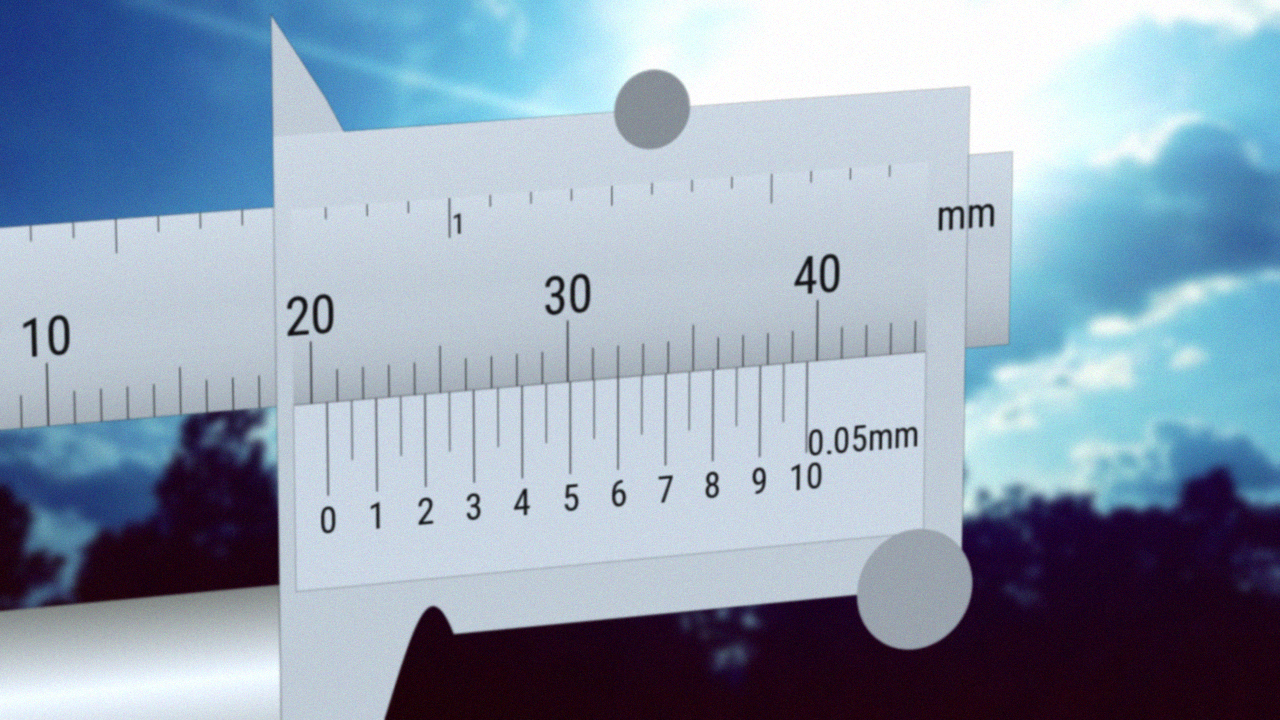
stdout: 20.6; mm
